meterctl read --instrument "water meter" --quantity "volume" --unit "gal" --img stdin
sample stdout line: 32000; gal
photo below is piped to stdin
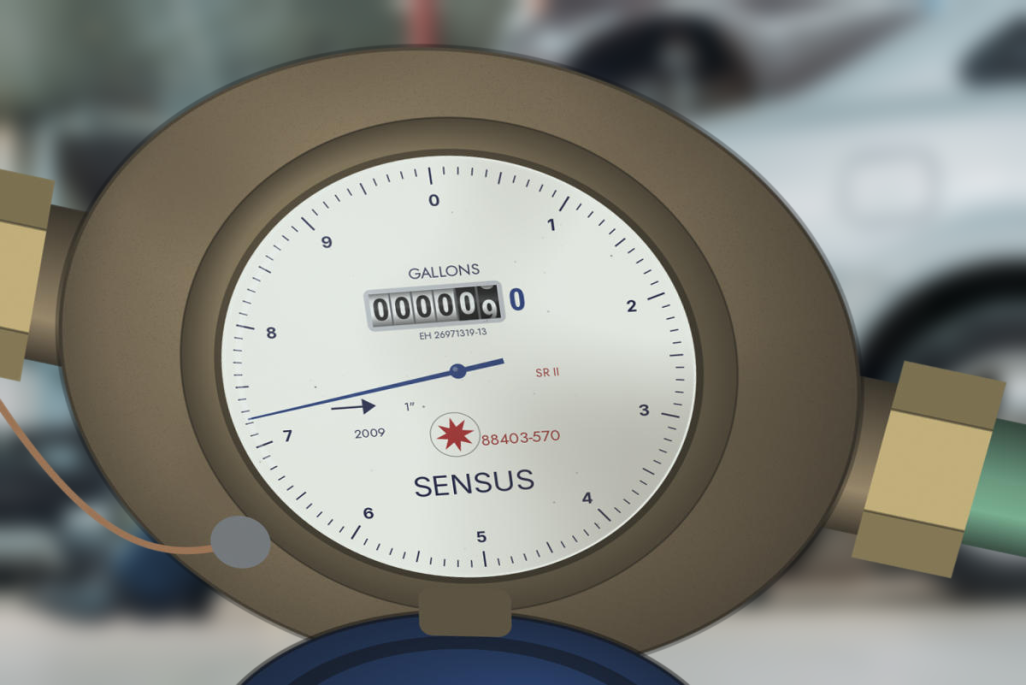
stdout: 87.2; gal
